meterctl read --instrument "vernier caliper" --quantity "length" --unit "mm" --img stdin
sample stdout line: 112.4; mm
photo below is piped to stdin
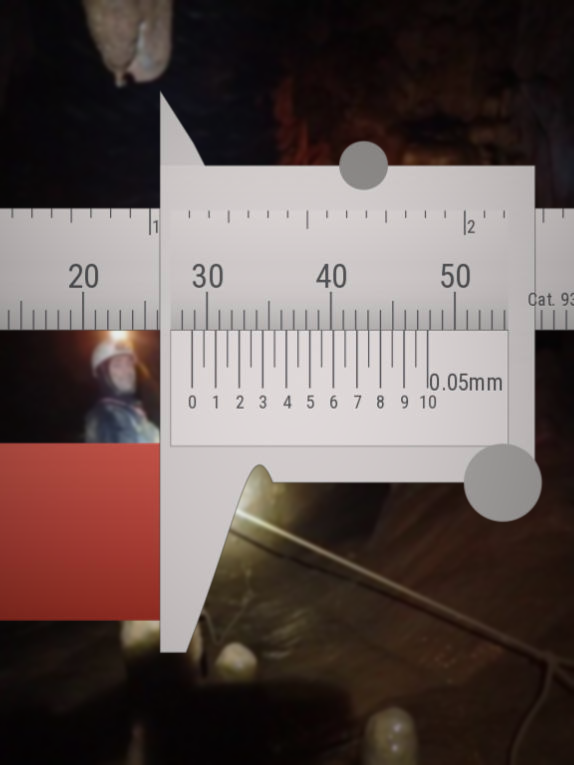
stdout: 28.8; mm
